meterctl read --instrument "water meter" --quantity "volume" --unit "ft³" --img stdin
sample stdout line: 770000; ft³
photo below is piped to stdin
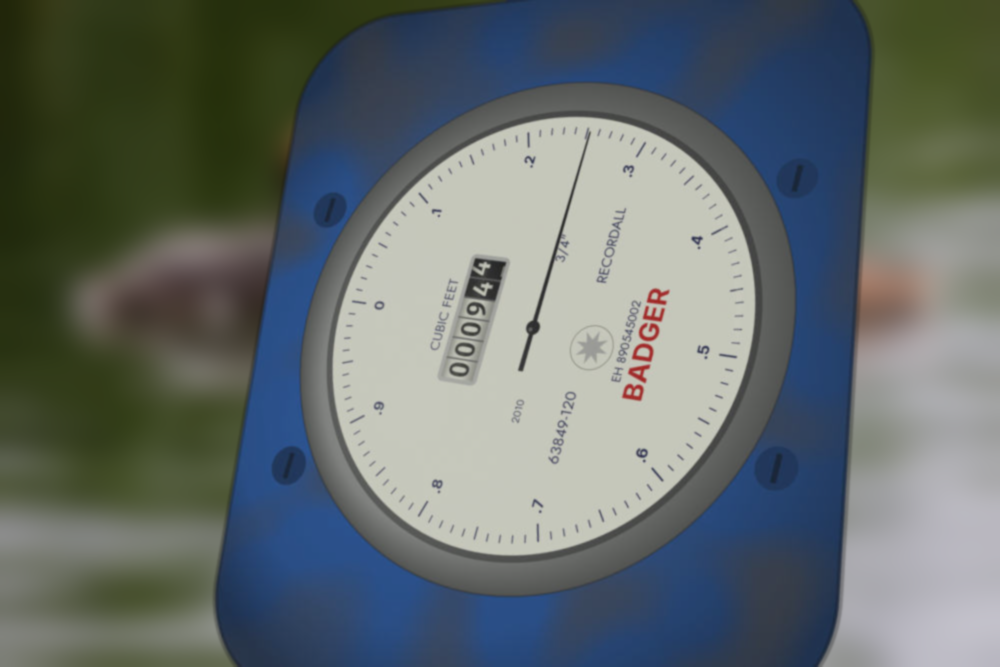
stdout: 944.25; ft³
